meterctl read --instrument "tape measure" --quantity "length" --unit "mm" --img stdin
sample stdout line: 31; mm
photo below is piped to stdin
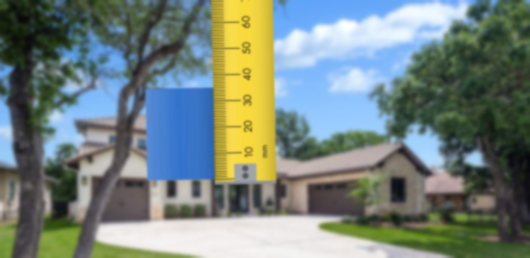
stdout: 35; mm
